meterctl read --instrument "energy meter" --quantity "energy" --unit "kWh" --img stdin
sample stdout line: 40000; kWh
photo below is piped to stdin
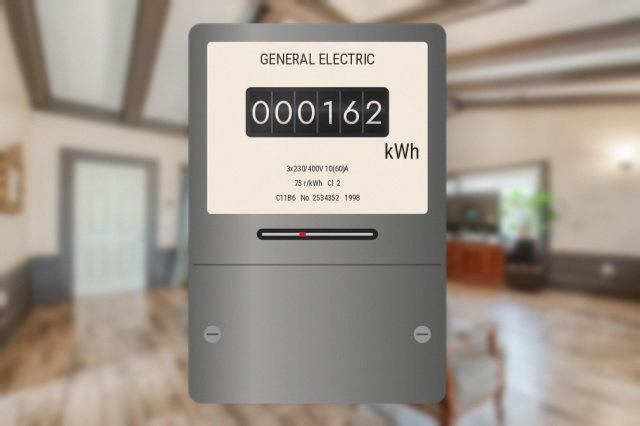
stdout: 162; kWh
